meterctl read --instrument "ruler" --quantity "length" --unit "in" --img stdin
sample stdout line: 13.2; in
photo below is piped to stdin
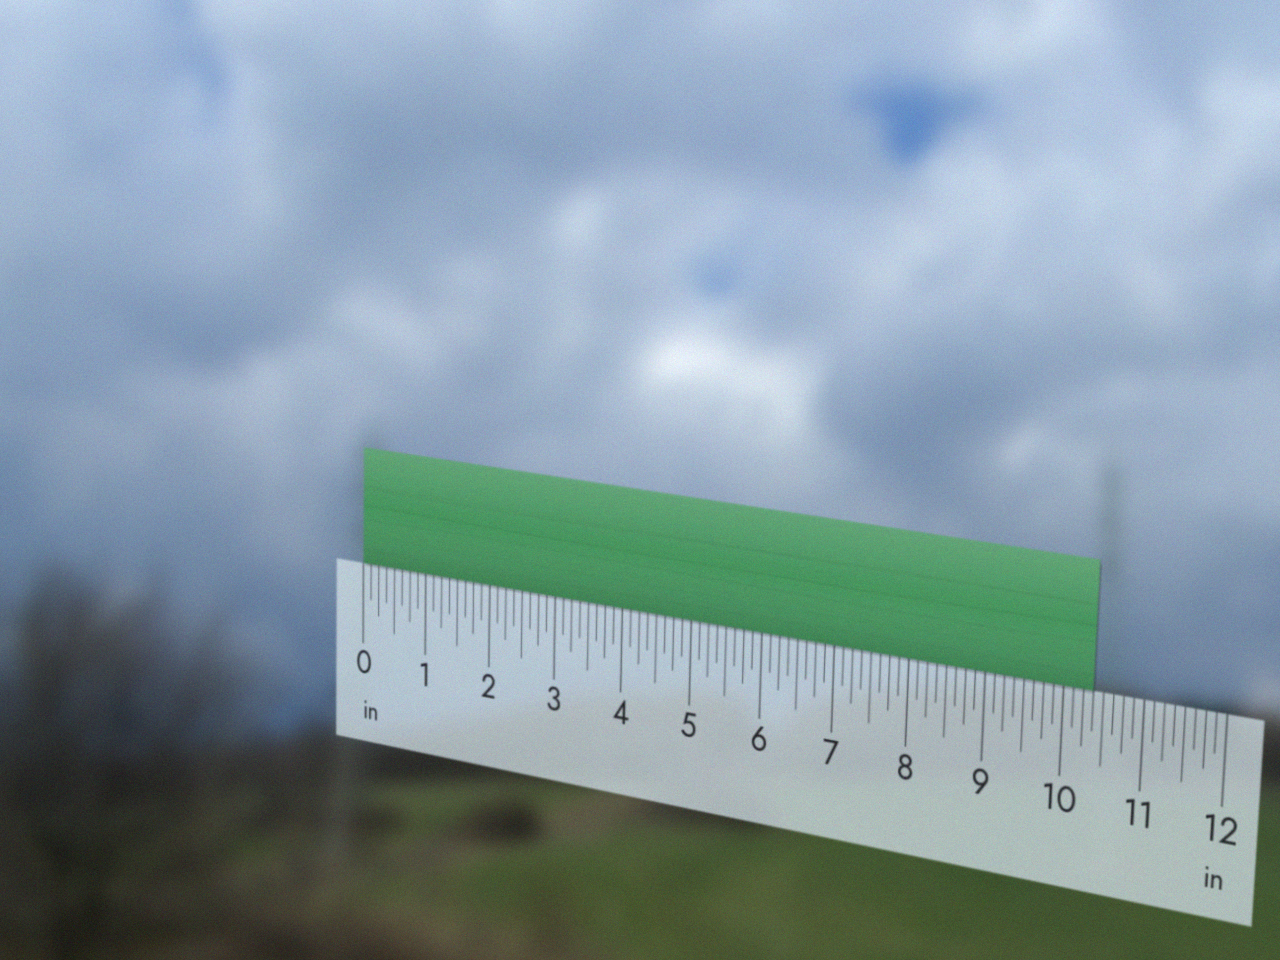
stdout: 10.375; in
